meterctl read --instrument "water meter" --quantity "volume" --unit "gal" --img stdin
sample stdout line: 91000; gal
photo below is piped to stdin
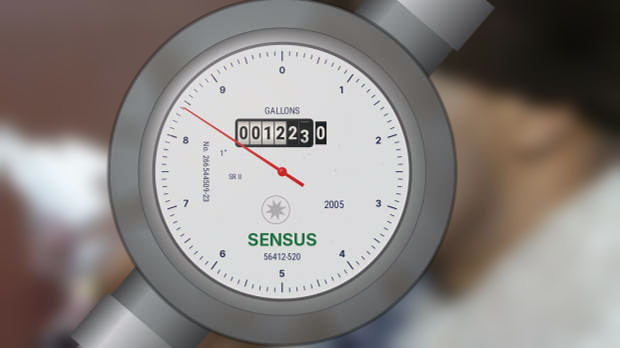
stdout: 12228.4; gal
